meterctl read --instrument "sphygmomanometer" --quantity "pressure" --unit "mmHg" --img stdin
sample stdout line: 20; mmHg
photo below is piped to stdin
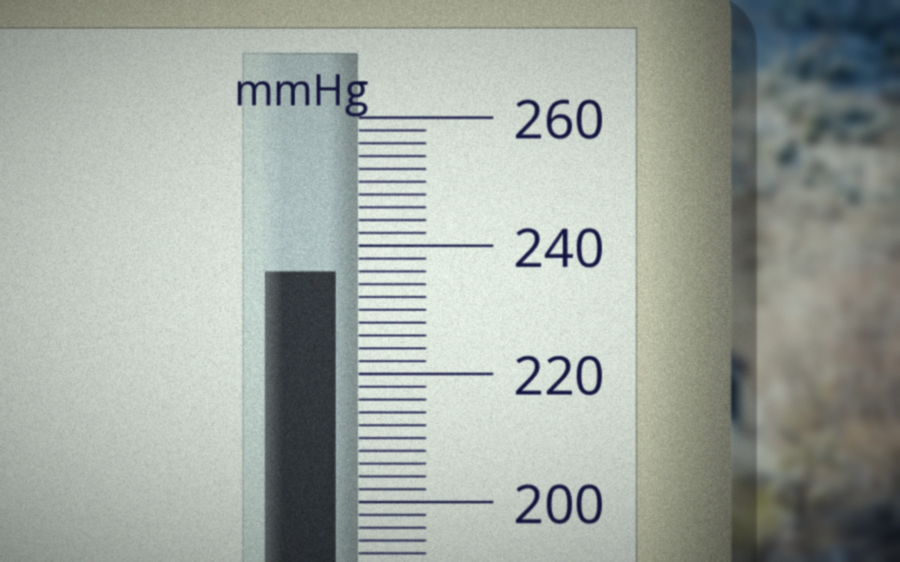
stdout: 236; mmHg
